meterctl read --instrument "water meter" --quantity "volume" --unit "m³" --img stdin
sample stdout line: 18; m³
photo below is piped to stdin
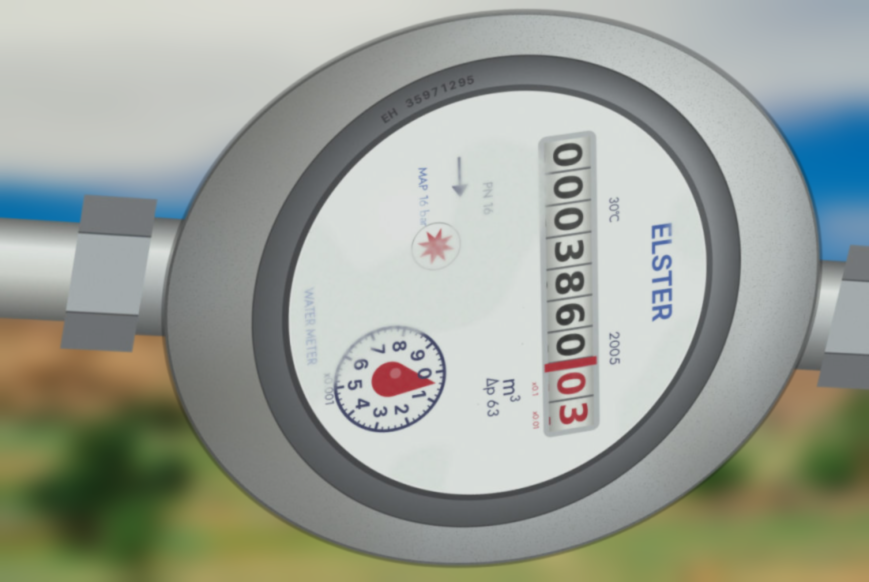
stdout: 3860.030; m³
